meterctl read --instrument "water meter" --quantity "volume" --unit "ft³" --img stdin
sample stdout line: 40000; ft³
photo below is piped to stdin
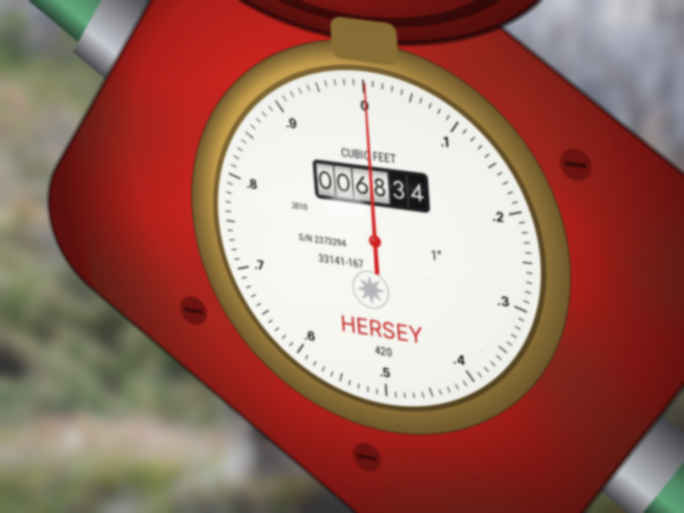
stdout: 6834.00; ft³
